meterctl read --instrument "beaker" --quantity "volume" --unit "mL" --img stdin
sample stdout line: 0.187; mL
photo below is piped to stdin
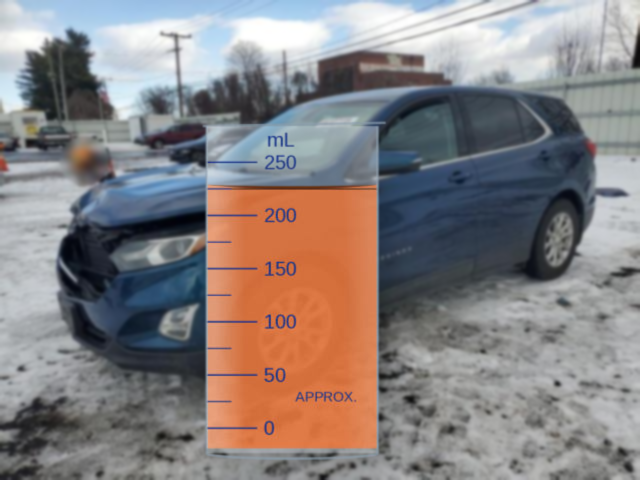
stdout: 225; mL
